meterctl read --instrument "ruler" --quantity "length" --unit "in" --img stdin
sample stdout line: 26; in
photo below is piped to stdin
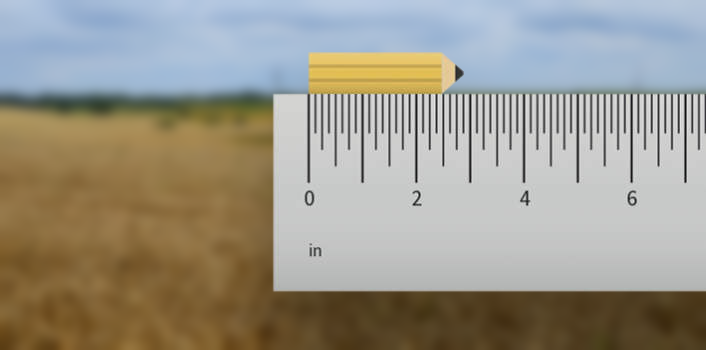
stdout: 2.875; in
